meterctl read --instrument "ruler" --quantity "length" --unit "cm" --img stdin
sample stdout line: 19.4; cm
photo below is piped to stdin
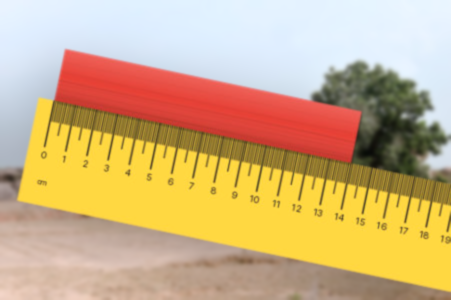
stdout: 14; cm
